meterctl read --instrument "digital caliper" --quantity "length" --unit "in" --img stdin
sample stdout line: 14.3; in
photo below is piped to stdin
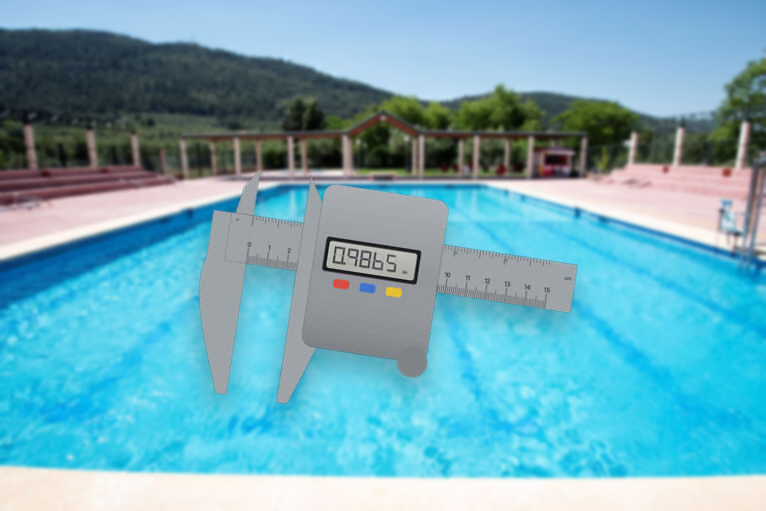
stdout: 0.9865; in
